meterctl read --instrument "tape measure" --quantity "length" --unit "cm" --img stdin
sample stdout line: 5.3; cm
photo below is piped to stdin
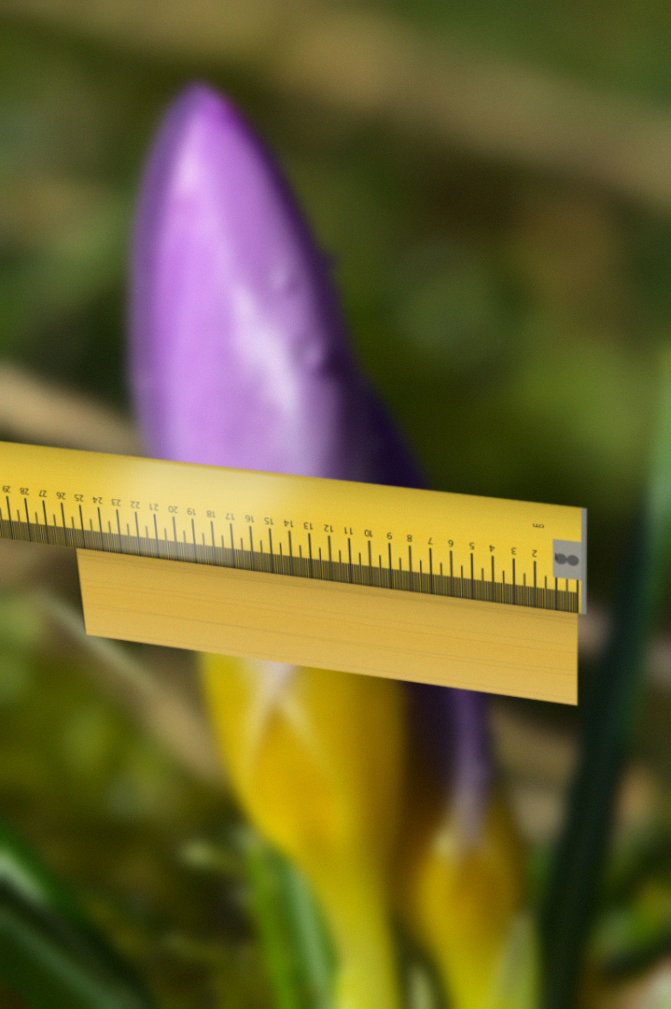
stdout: 25.5; cm
